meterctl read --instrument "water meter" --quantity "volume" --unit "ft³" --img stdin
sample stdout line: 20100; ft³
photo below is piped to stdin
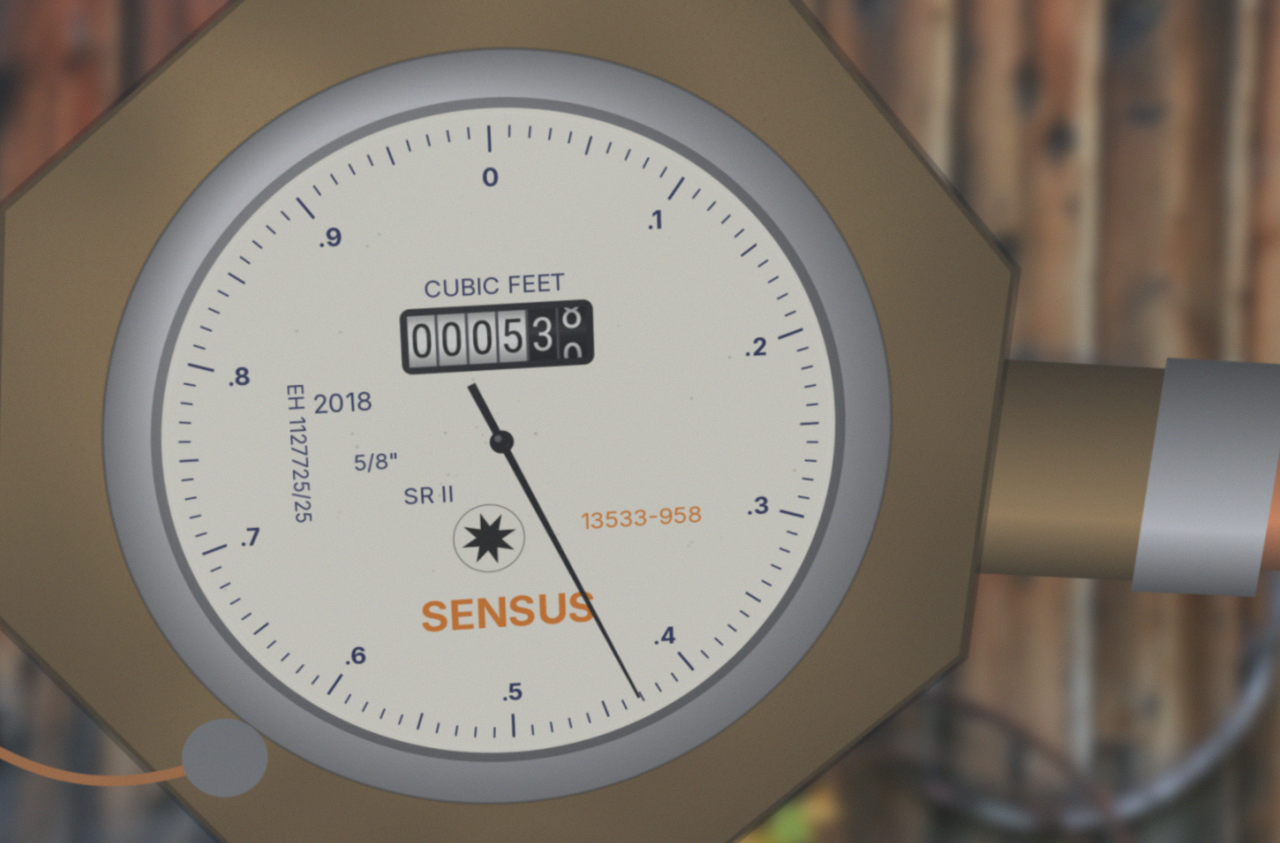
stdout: 538.43; ft³
